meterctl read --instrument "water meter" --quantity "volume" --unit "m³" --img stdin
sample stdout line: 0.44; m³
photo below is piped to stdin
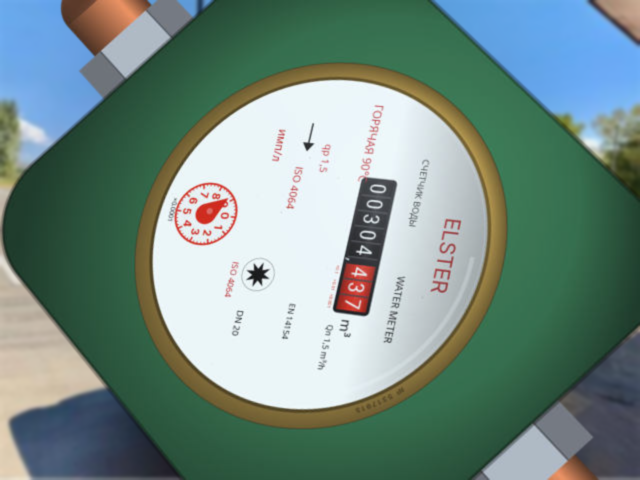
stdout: 304.4378; m³
